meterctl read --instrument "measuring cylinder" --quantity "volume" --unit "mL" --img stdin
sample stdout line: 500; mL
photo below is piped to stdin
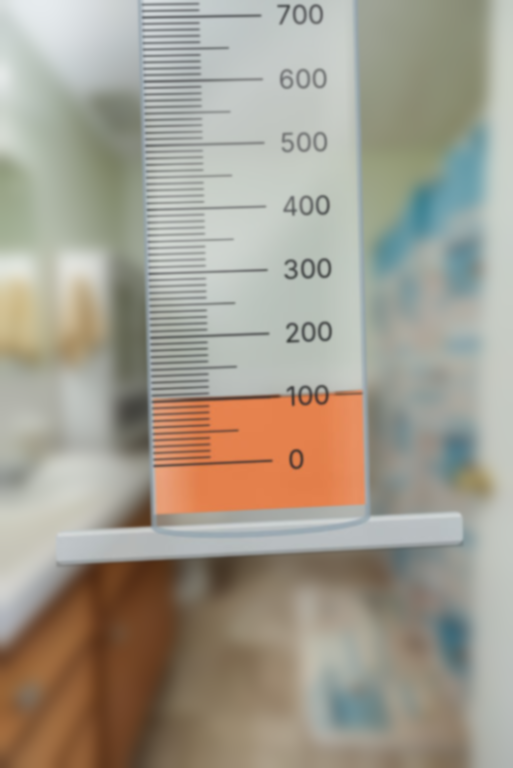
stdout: 100; mL
